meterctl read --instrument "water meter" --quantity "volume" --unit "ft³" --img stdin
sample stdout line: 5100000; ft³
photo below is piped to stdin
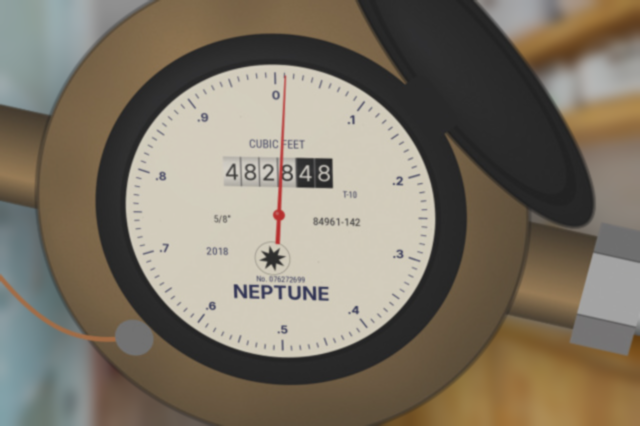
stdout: 482848.01; ft³
